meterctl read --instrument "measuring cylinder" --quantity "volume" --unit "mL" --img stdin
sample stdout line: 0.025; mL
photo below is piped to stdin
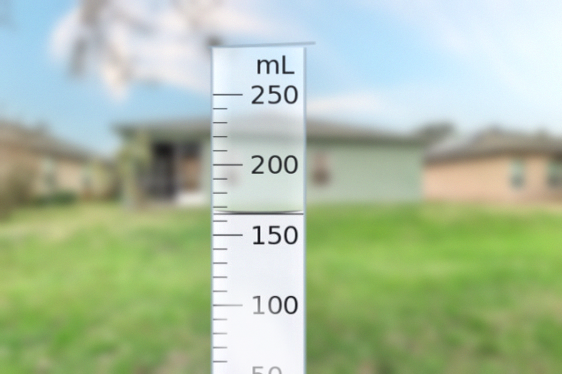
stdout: 165; mL
